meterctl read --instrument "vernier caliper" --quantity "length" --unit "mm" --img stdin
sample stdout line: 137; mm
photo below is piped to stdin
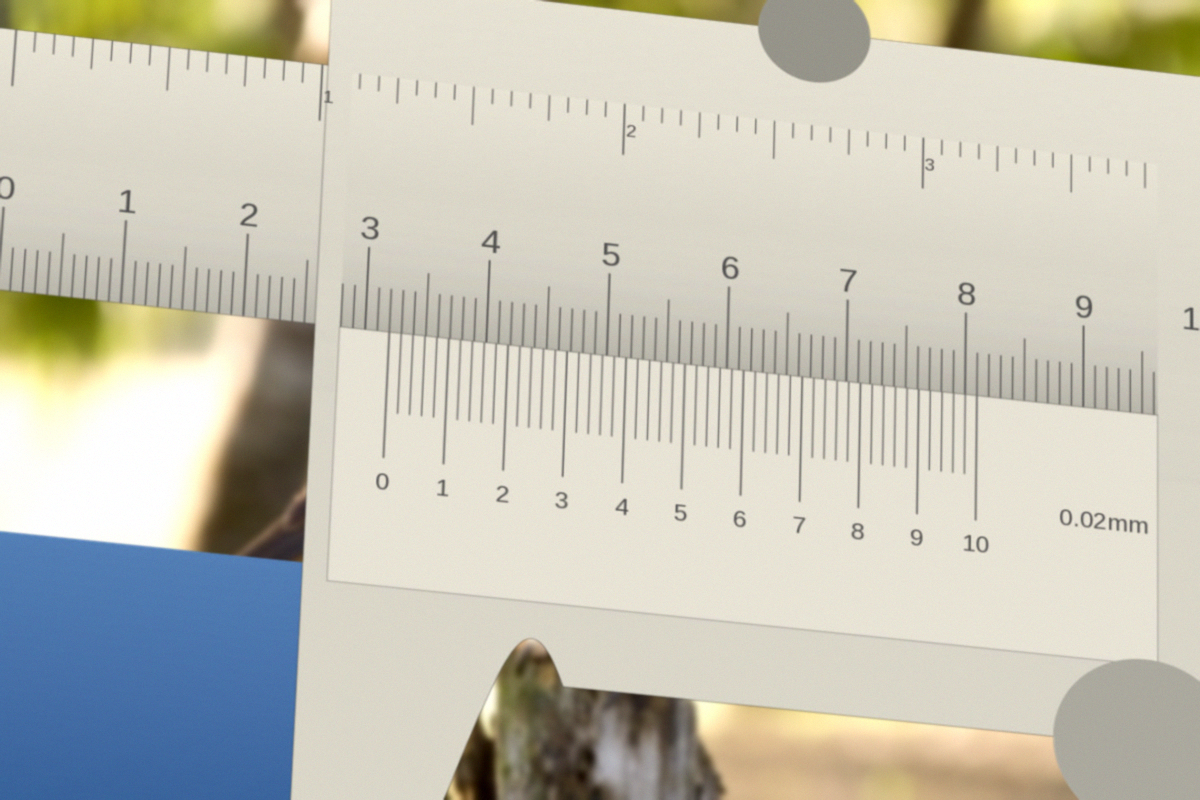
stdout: 32.0; mm
